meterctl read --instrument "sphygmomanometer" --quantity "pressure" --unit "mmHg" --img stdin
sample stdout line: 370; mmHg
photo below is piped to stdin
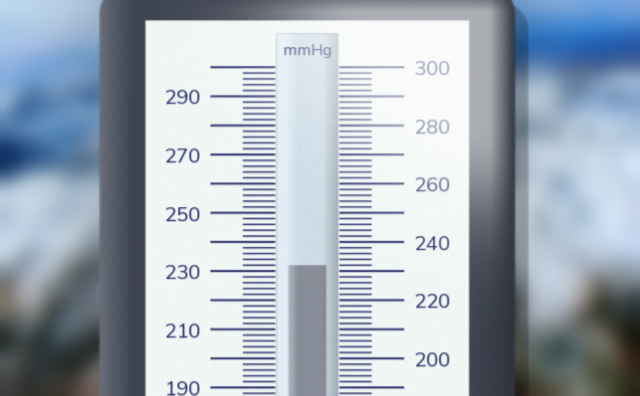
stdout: 232; mmHg
